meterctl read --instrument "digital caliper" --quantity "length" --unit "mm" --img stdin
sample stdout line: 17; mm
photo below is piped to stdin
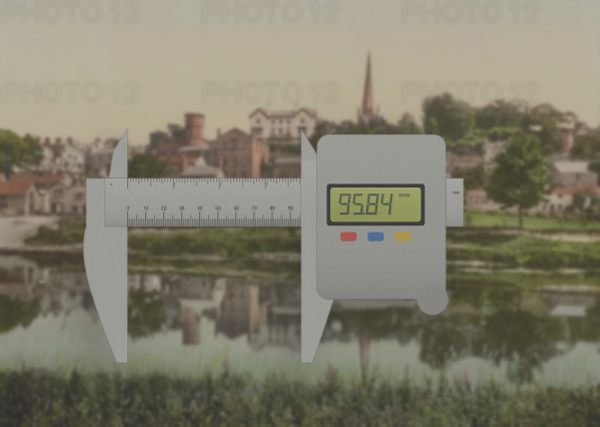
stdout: 95.84; mm
